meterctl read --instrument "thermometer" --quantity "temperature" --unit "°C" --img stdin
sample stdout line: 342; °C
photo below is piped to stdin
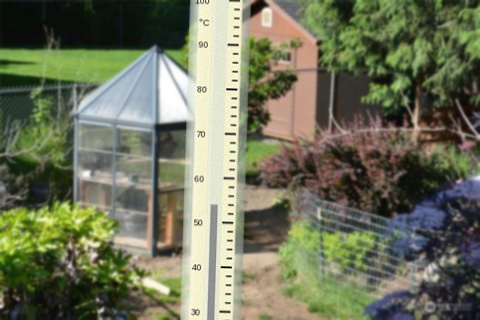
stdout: 54; °C
